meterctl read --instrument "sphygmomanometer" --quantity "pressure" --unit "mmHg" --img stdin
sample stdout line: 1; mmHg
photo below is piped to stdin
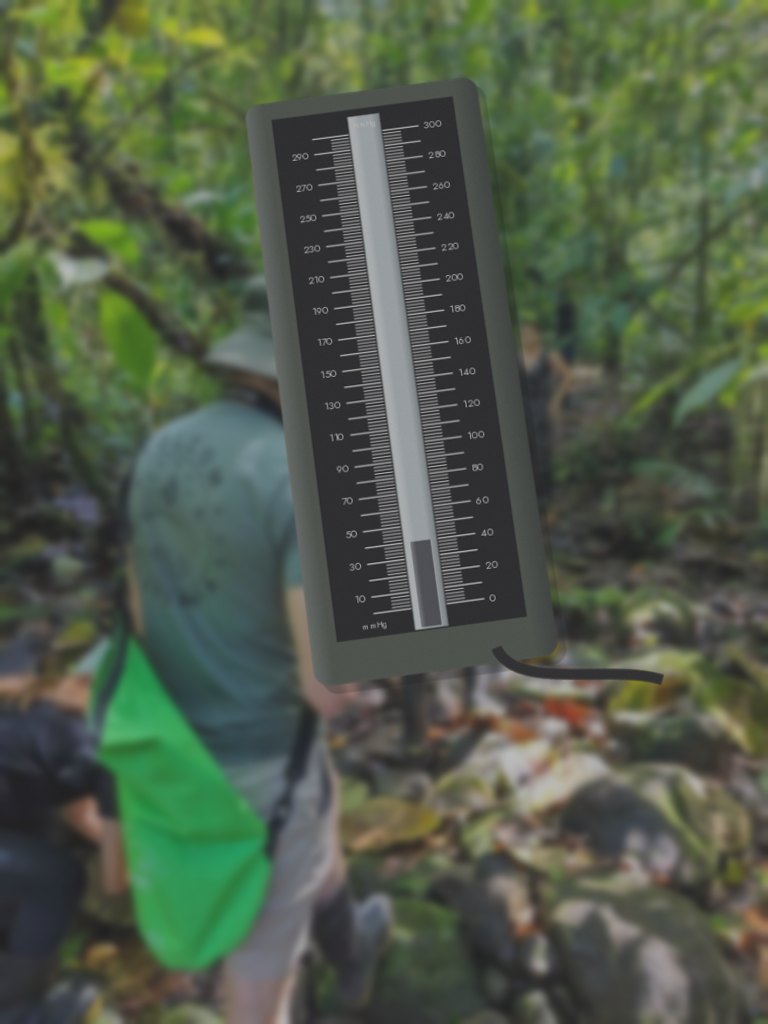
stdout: 40; mmHg
